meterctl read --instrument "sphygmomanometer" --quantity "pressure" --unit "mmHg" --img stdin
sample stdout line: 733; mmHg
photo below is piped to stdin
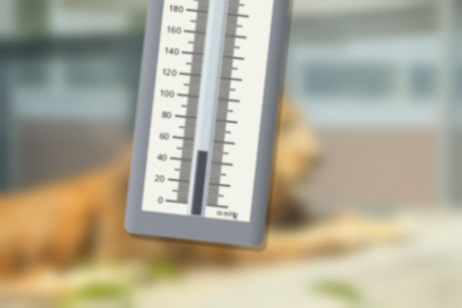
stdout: 50; mmHg
